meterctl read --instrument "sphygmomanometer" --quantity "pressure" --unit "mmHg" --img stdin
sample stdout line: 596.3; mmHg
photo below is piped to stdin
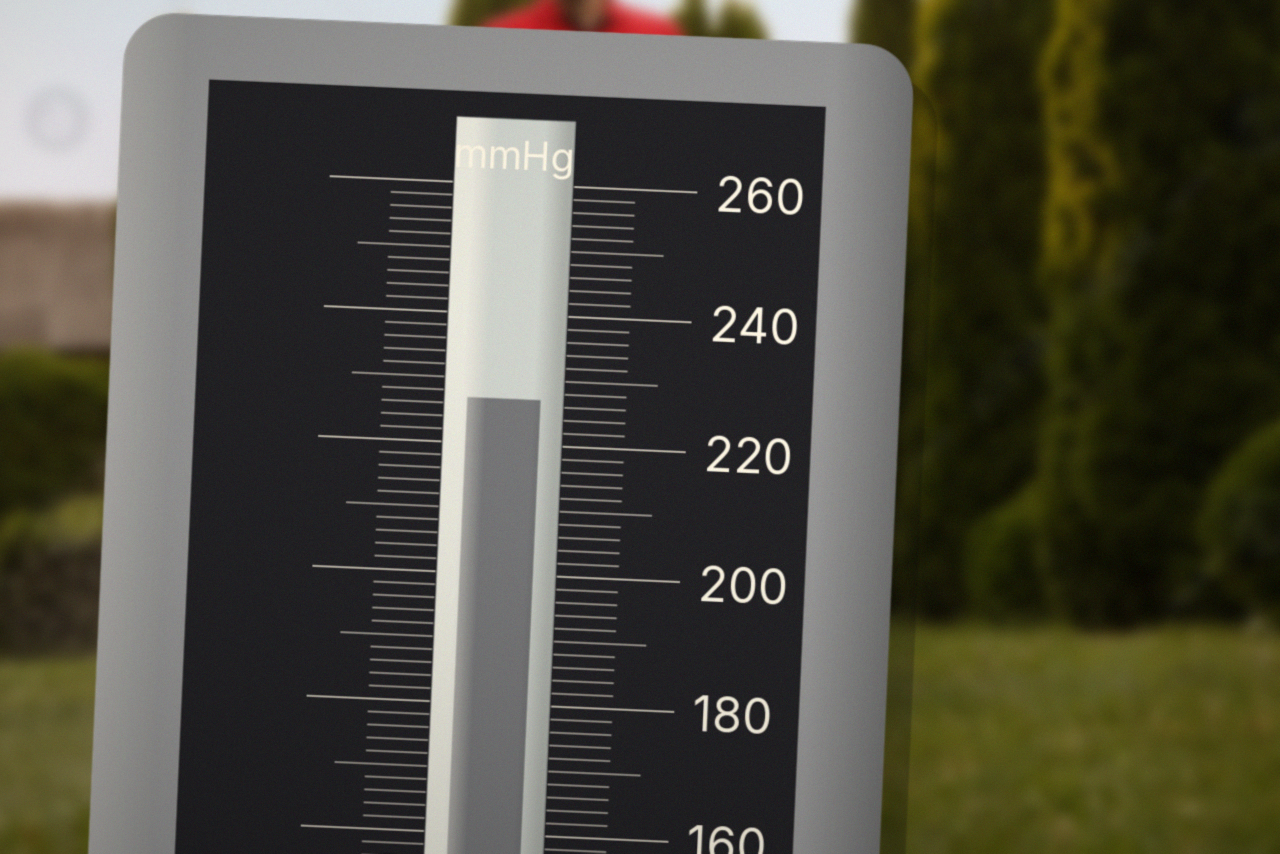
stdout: 227; mmHg
